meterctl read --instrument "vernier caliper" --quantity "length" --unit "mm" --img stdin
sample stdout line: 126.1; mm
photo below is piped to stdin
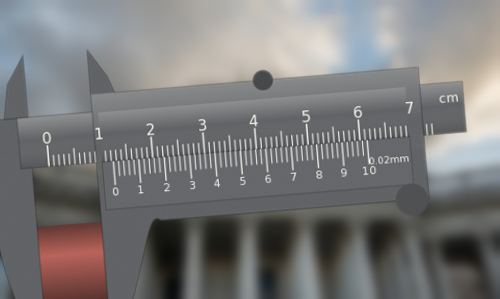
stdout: 12.4; mm
